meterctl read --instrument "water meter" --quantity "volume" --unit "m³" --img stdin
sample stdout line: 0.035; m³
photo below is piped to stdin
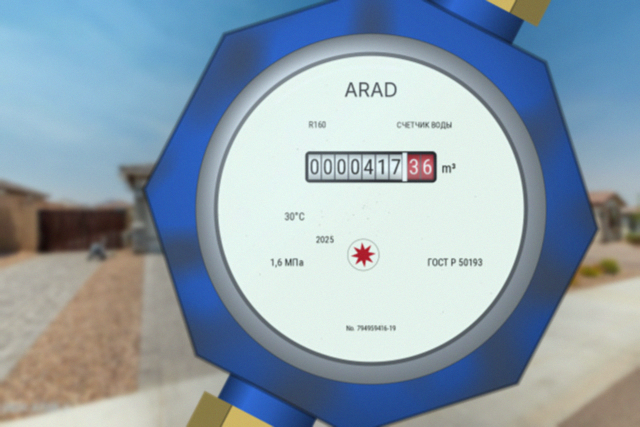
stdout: 417.36; m³
